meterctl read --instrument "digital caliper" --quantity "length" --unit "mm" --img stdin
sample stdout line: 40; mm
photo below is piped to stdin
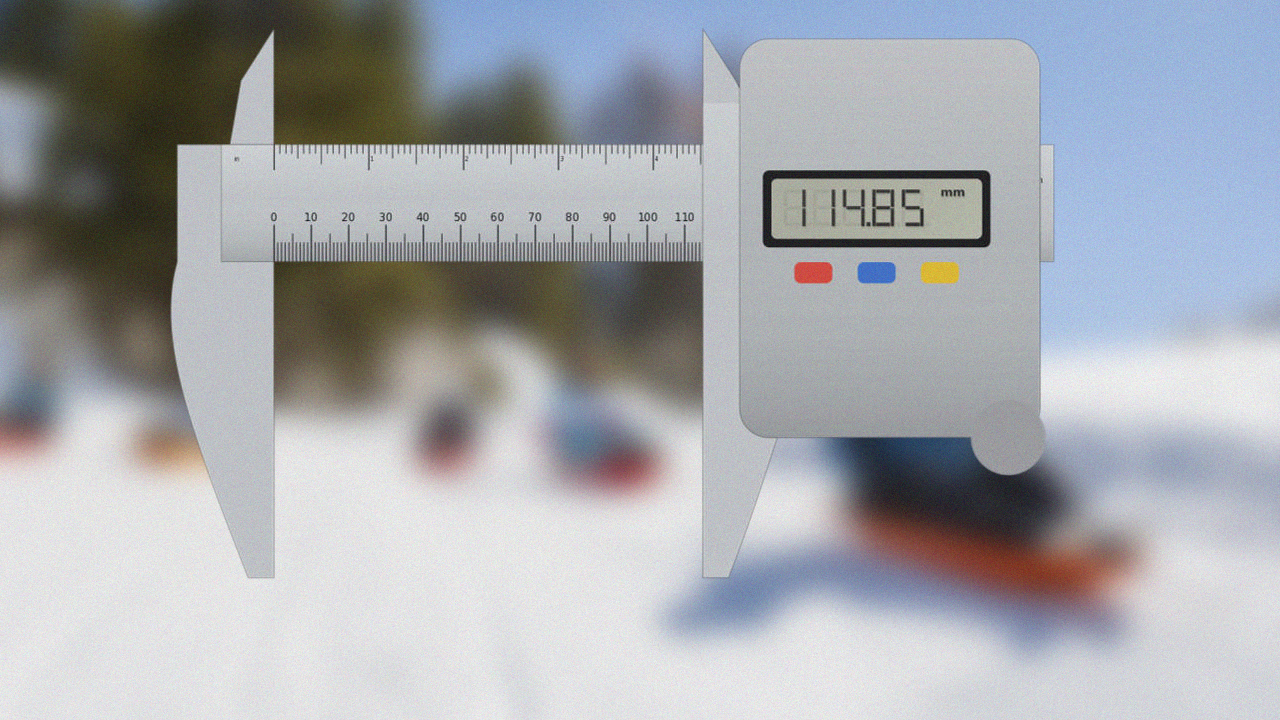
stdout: 114.85; mm
